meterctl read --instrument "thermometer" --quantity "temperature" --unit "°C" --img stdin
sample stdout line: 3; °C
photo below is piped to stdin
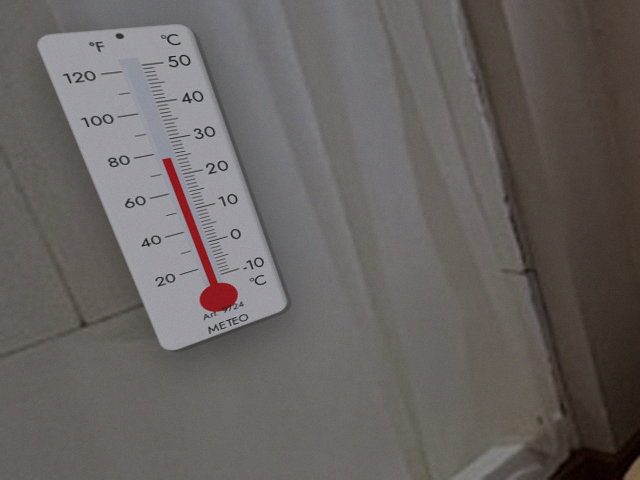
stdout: 25; °C
